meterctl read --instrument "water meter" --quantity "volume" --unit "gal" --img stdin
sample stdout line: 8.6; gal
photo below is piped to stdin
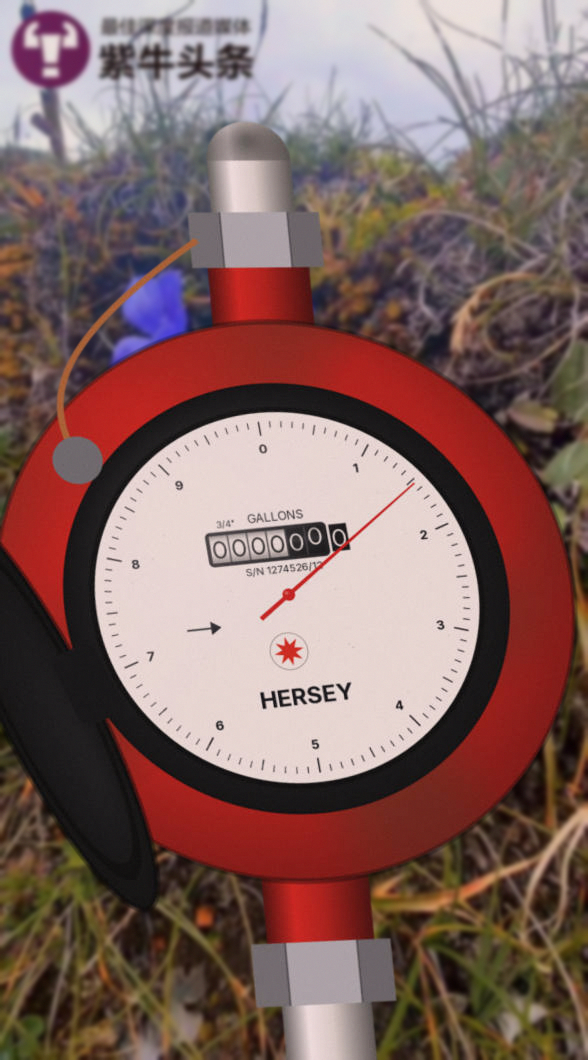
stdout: 1.5; gal
